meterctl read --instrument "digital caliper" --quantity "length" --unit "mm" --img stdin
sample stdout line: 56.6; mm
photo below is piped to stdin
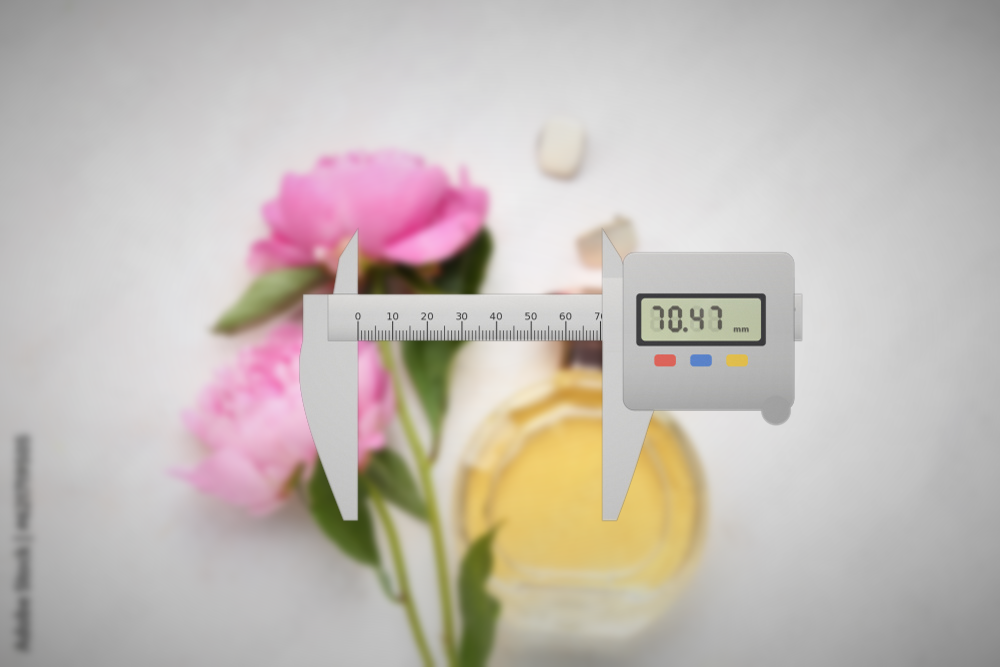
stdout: 70.47; mm
